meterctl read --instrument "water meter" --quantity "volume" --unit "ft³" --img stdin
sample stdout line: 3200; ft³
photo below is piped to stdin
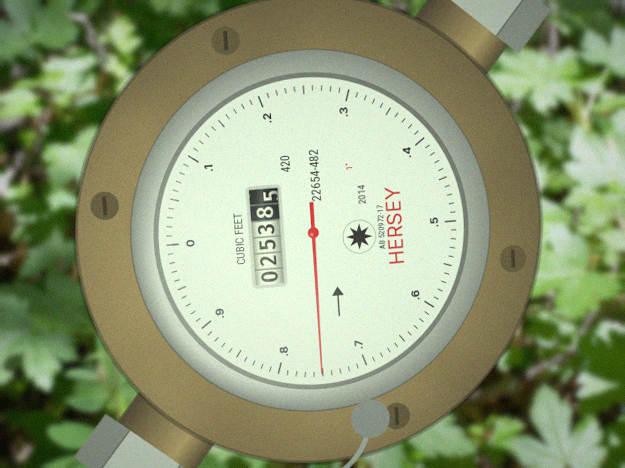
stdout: 25384.75; ft³
